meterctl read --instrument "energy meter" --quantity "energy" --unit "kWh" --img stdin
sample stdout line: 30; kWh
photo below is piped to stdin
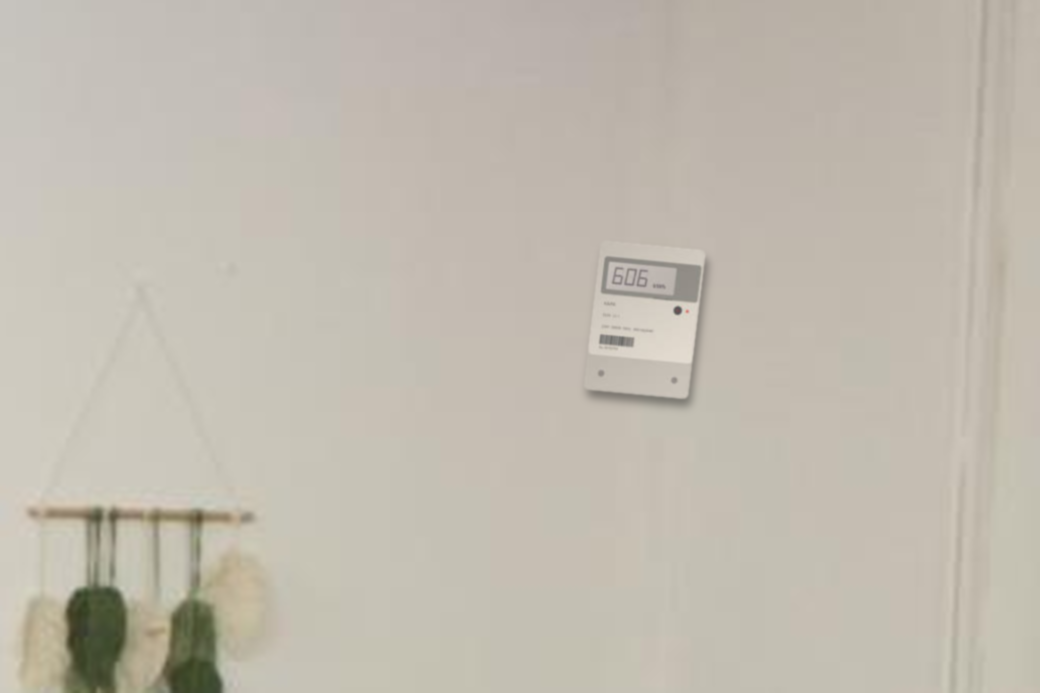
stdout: 606; kWh
